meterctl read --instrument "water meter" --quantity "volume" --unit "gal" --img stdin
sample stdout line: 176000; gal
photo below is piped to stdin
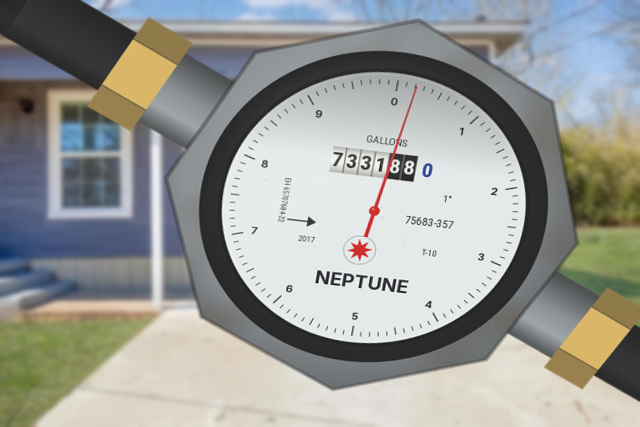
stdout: 7331880.2; gal
